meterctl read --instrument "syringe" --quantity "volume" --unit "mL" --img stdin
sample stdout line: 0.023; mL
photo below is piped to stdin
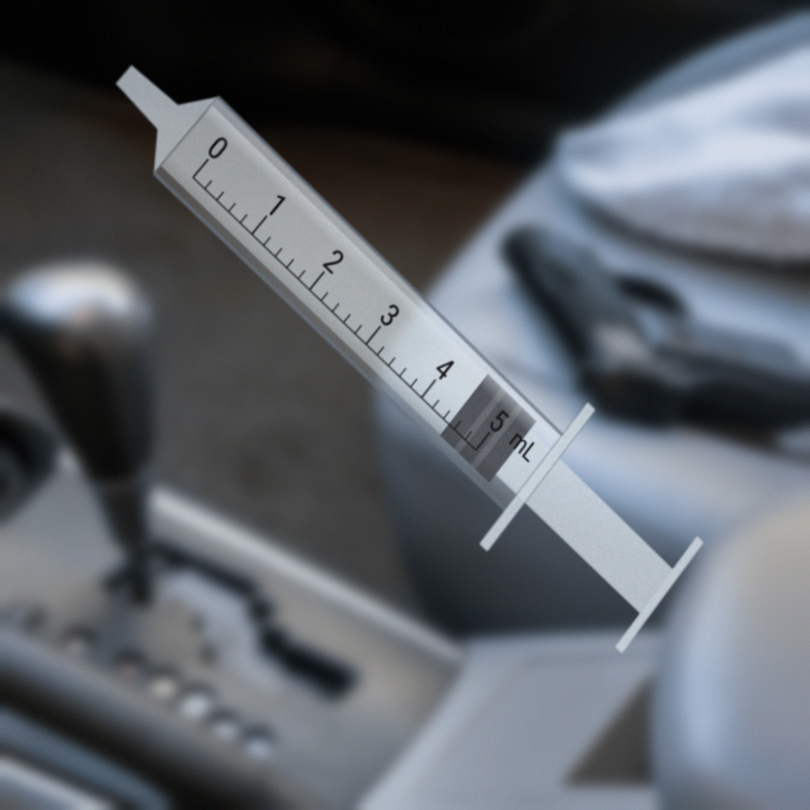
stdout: 4.5; mL
